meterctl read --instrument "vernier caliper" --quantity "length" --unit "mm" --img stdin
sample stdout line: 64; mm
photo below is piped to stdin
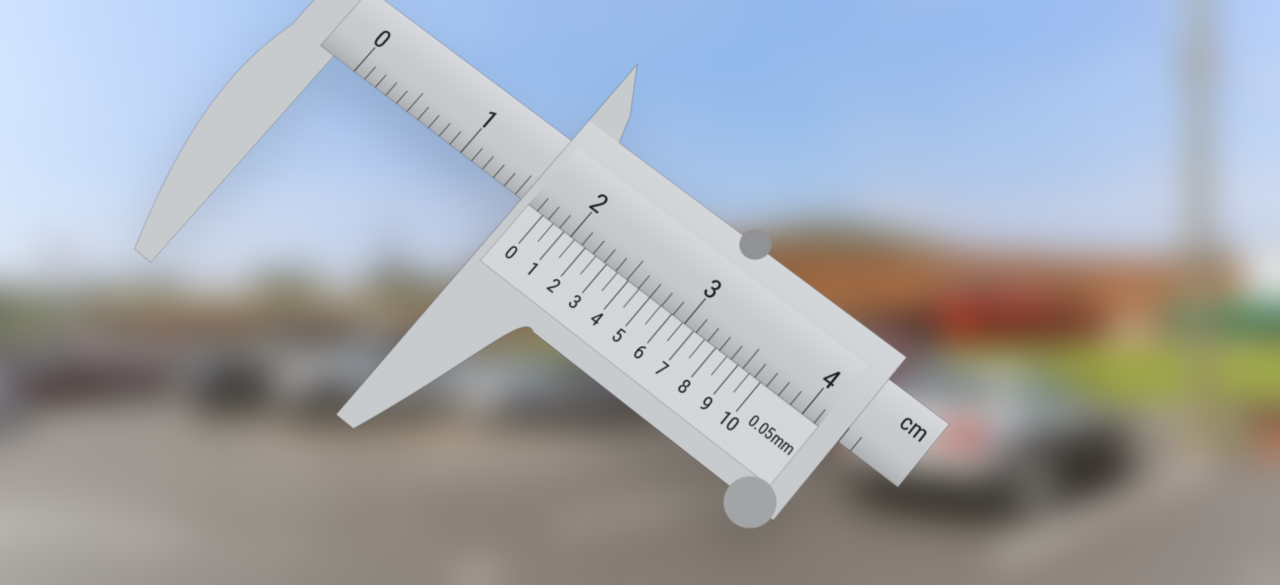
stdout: 17.5; mm
